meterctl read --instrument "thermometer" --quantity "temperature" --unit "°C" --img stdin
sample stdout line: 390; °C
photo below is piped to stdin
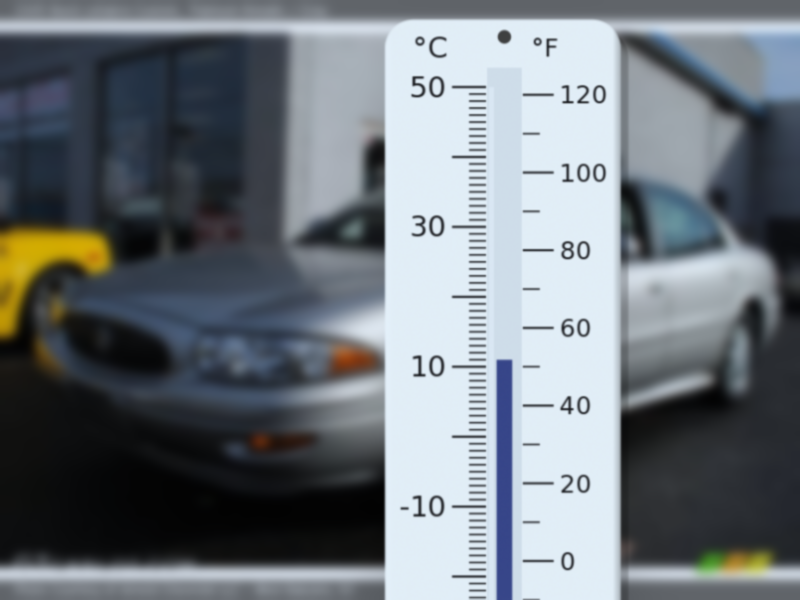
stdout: 11; °C
